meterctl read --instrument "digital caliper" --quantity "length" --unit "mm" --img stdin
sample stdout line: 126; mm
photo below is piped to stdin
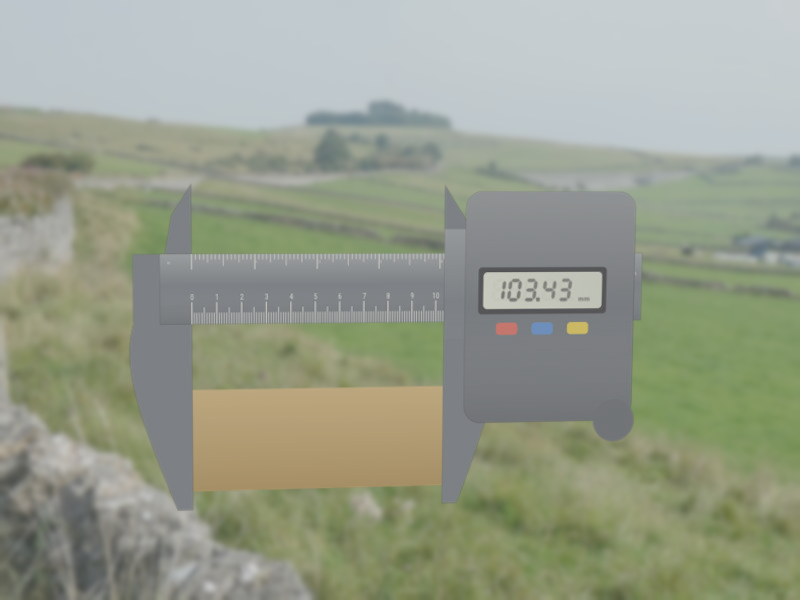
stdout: 103.43; mm
